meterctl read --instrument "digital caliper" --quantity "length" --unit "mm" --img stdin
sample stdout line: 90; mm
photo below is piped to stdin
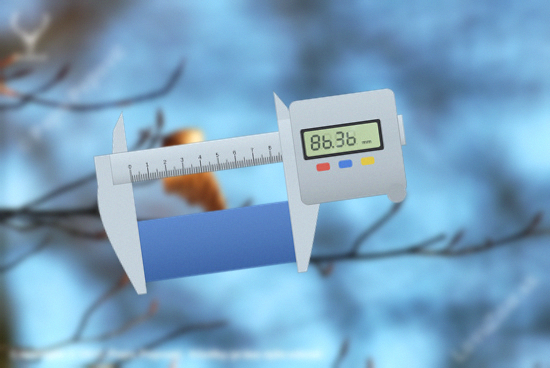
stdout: 86.36; mm
